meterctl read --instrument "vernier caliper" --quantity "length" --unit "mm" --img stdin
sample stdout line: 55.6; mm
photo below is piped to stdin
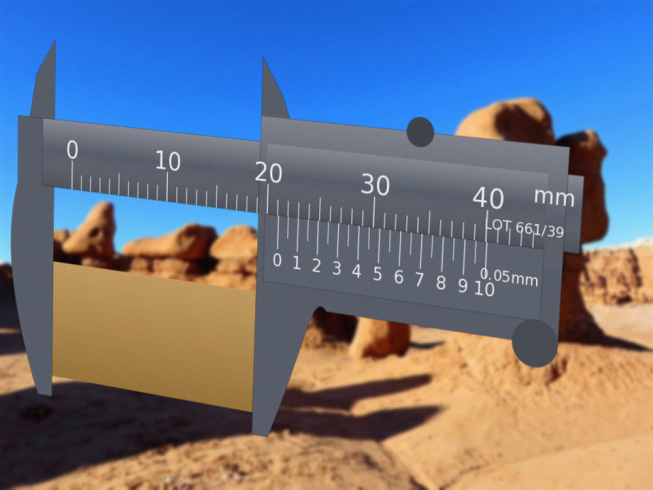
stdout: 21.1; mm
